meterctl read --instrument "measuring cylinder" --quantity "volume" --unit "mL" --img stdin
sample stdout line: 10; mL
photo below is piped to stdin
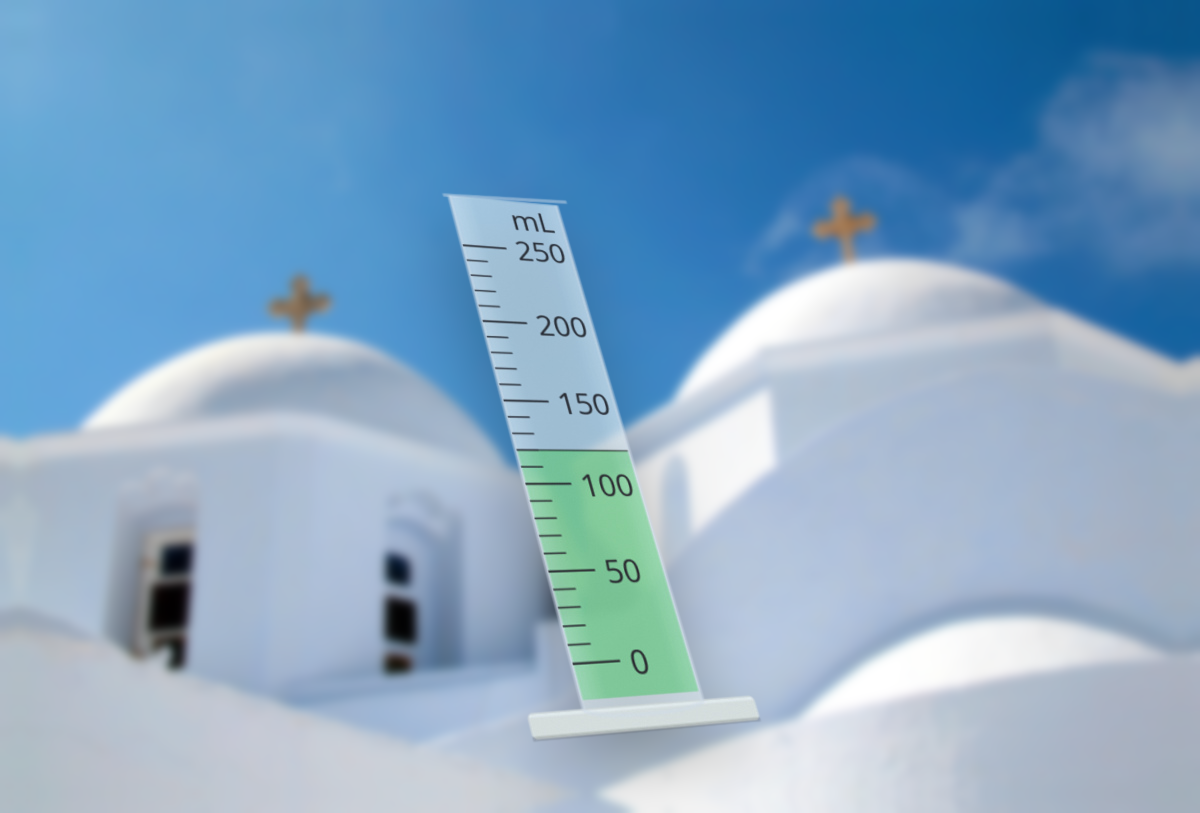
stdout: 120; mL
